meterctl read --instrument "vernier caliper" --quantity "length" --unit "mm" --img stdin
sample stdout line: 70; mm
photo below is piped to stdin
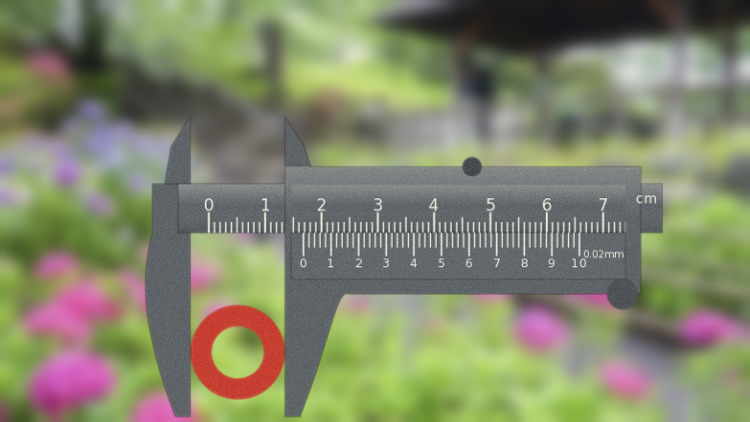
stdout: 16.8; mm
